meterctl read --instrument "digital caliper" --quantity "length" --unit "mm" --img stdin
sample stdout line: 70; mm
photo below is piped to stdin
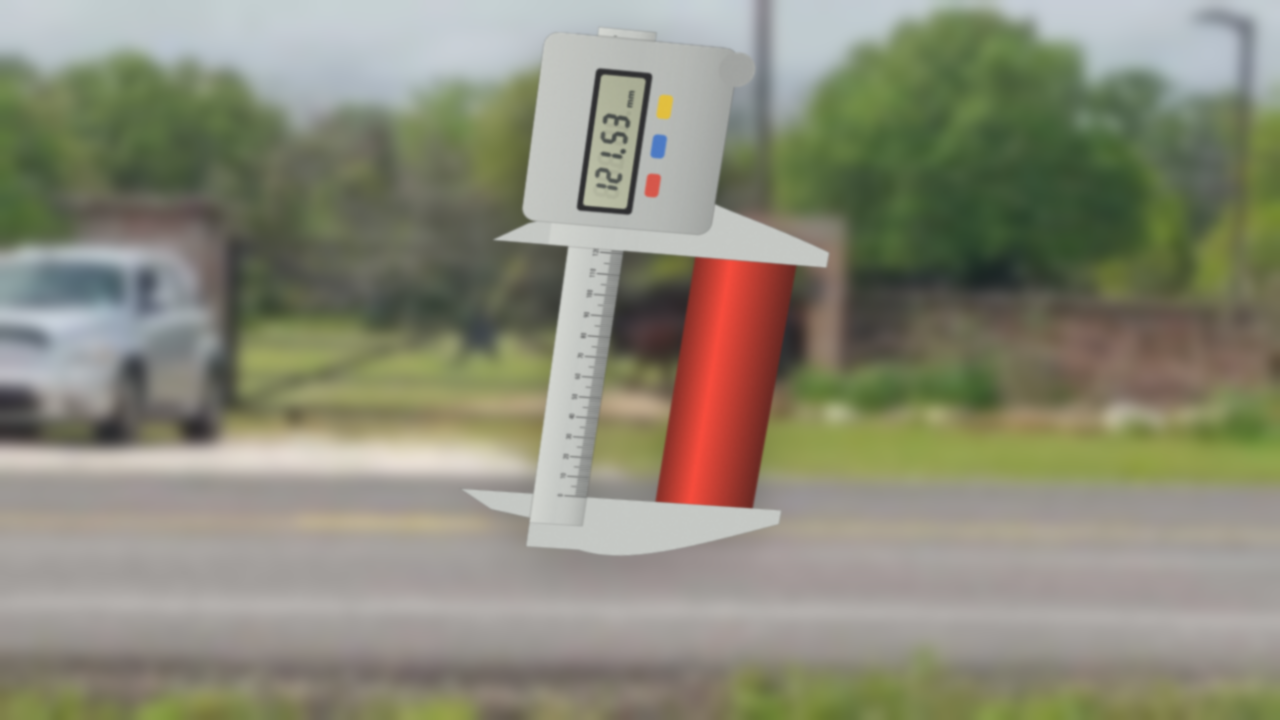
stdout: 121.53; mm
